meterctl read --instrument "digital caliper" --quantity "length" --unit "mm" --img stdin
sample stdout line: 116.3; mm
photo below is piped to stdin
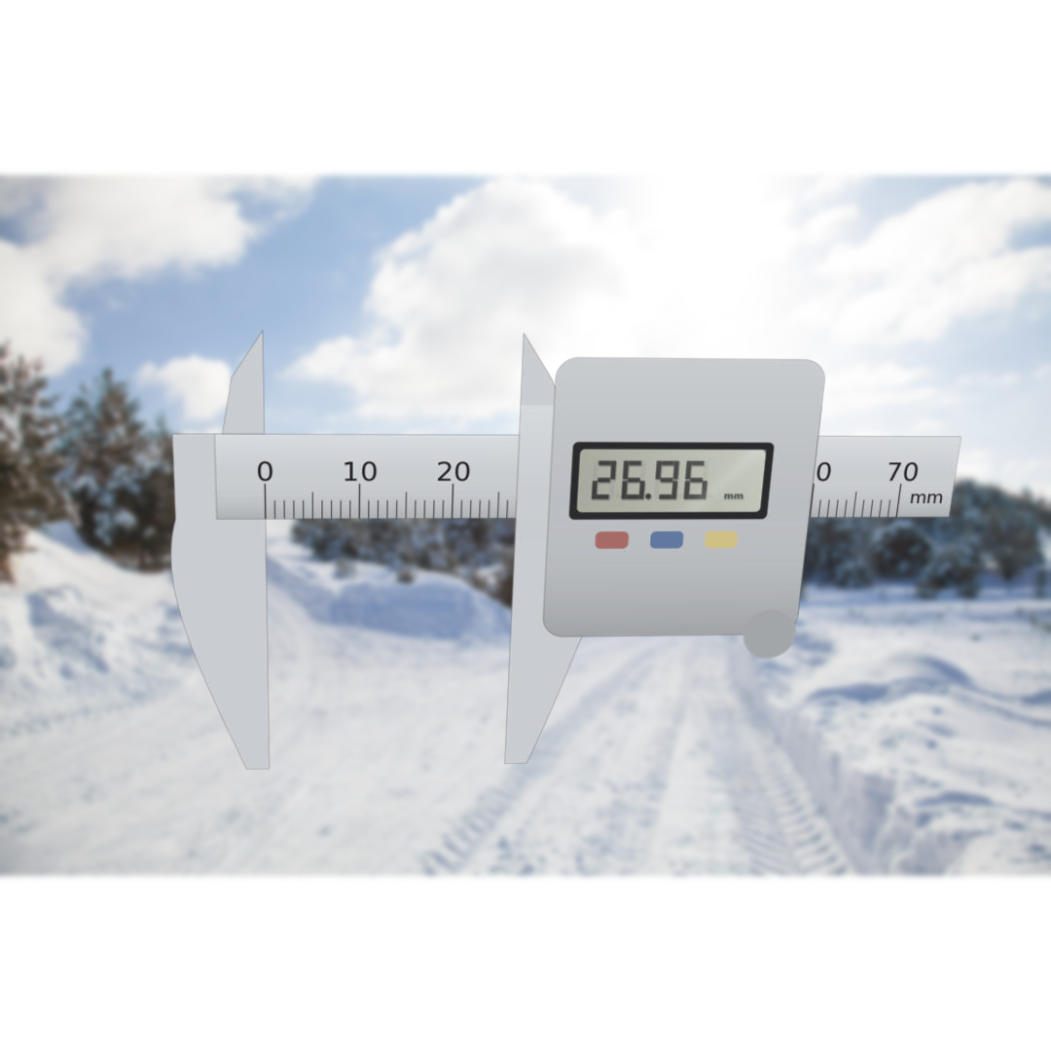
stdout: 26.96; mm
